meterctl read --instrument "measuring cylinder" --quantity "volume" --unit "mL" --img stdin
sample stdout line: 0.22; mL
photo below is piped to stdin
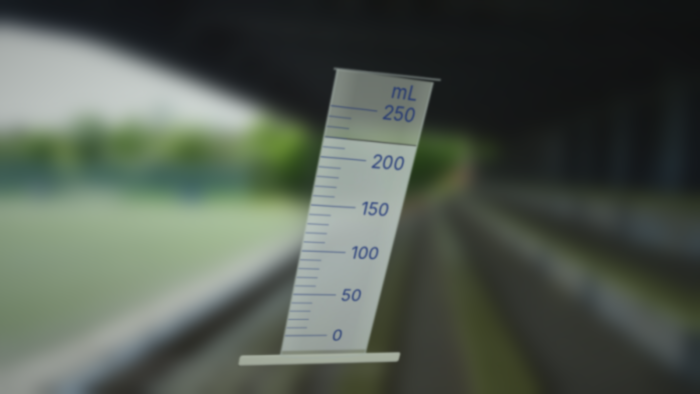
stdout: 220; mL
